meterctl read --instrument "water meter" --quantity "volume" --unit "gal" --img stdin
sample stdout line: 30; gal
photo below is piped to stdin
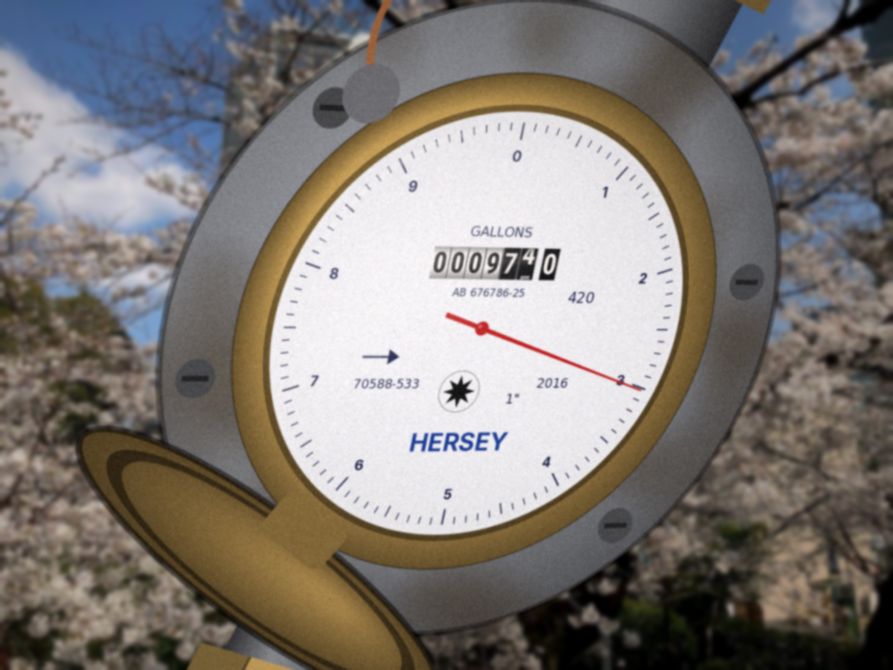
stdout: 9743.0; gal
